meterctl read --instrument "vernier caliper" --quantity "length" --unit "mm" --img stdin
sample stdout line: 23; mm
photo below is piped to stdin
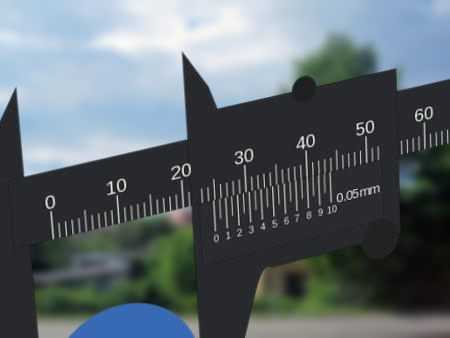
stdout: 24.8; mm
